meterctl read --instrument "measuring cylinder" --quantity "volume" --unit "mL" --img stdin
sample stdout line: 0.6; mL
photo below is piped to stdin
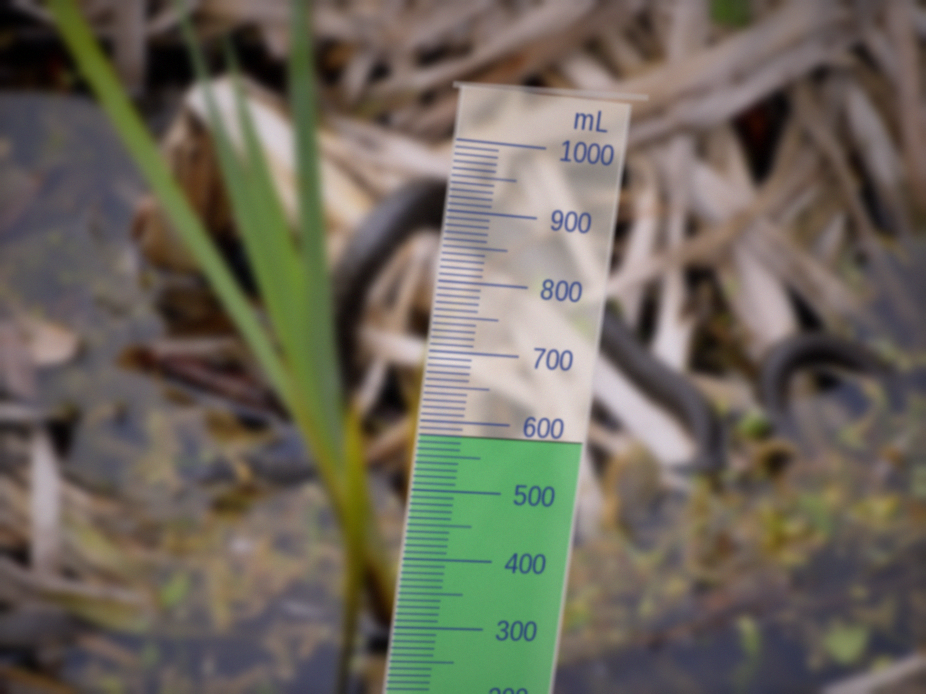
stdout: 580; mL
